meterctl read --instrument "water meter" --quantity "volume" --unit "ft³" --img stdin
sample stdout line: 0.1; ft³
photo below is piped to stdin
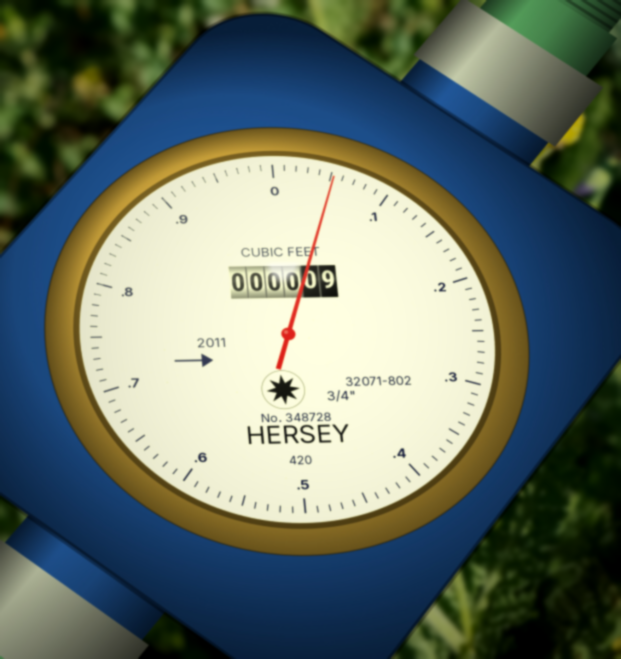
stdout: 9.05; ft³
